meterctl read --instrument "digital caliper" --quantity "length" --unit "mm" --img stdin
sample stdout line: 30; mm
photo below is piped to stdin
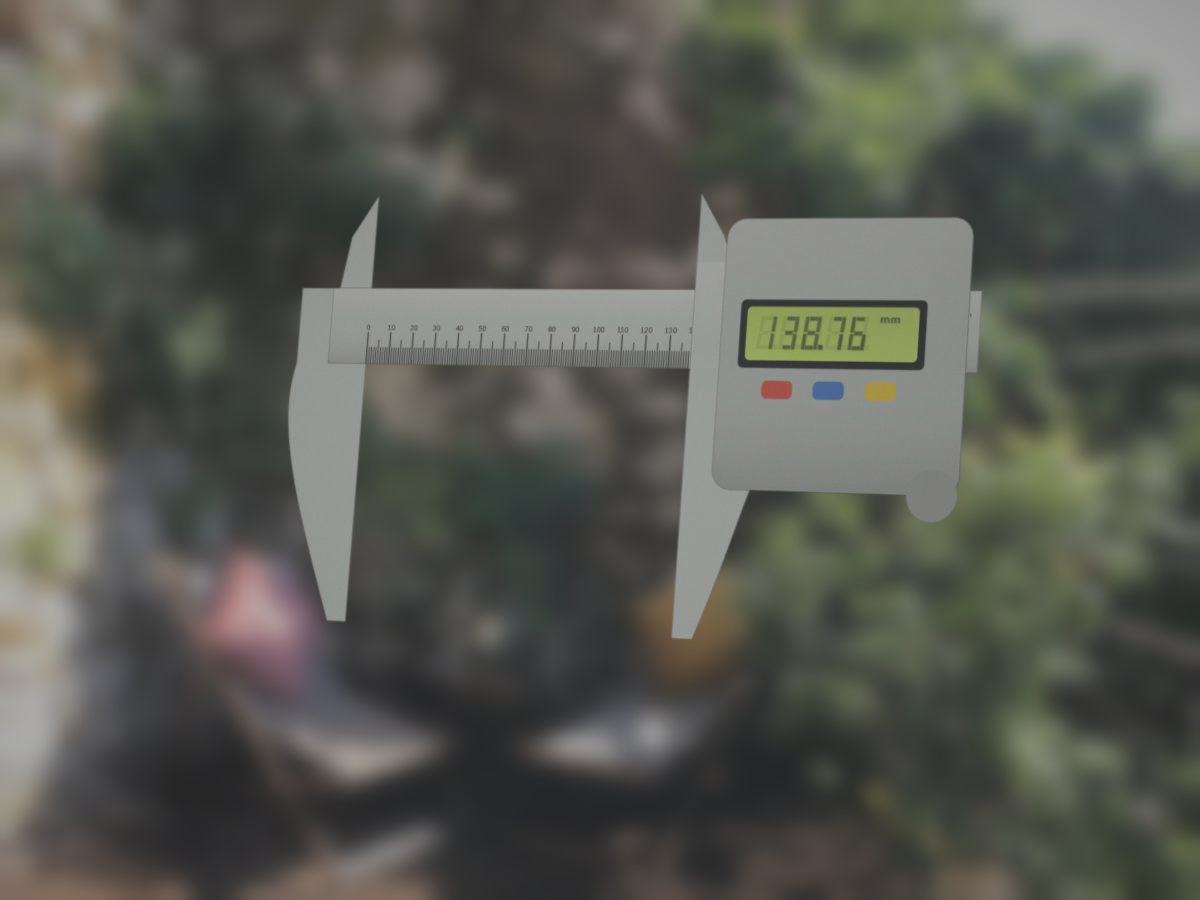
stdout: 138.76; mm
